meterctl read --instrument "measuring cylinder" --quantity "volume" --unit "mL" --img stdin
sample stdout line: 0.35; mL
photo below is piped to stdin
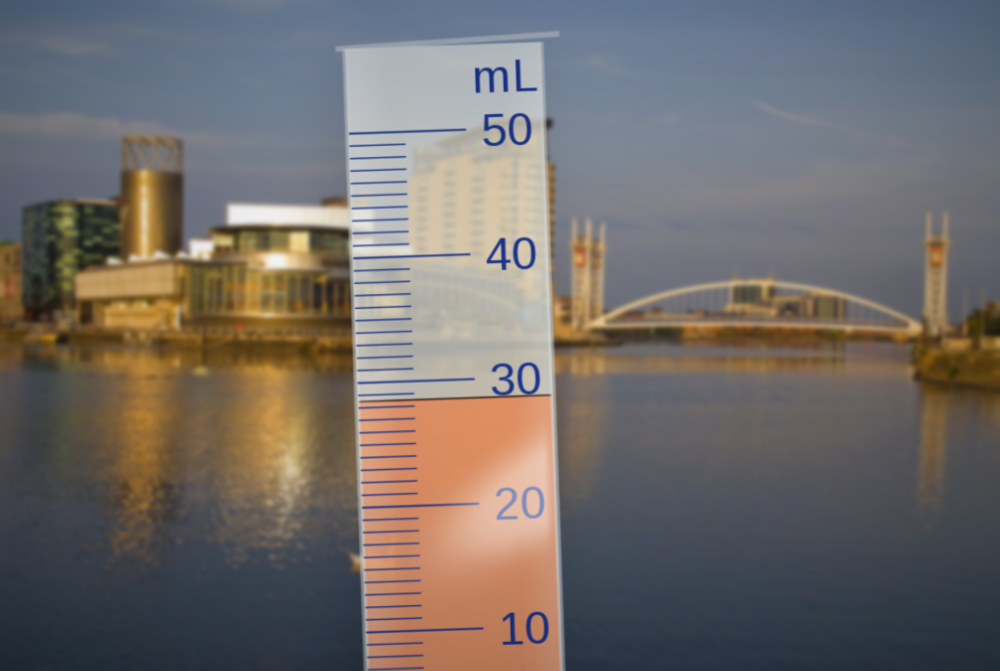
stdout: 28.5; mL
